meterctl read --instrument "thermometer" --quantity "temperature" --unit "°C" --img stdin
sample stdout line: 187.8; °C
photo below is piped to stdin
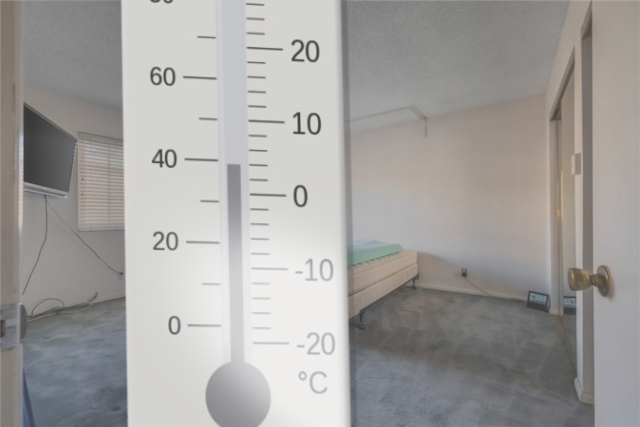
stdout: 4; °C
